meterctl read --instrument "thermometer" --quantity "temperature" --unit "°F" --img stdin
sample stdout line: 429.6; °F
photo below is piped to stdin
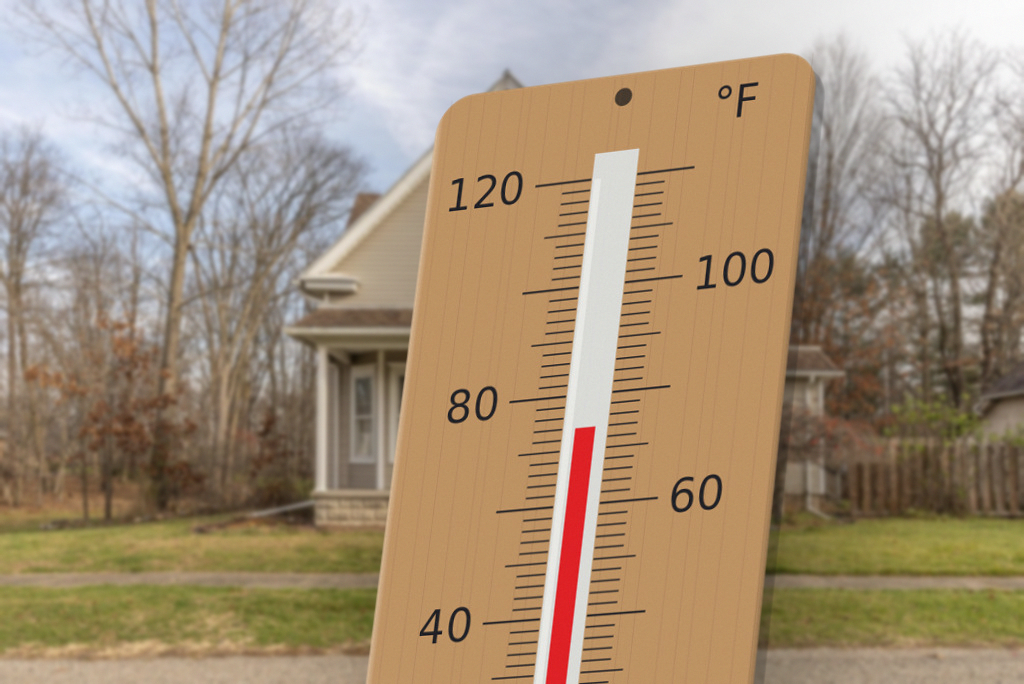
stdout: 74; °F
